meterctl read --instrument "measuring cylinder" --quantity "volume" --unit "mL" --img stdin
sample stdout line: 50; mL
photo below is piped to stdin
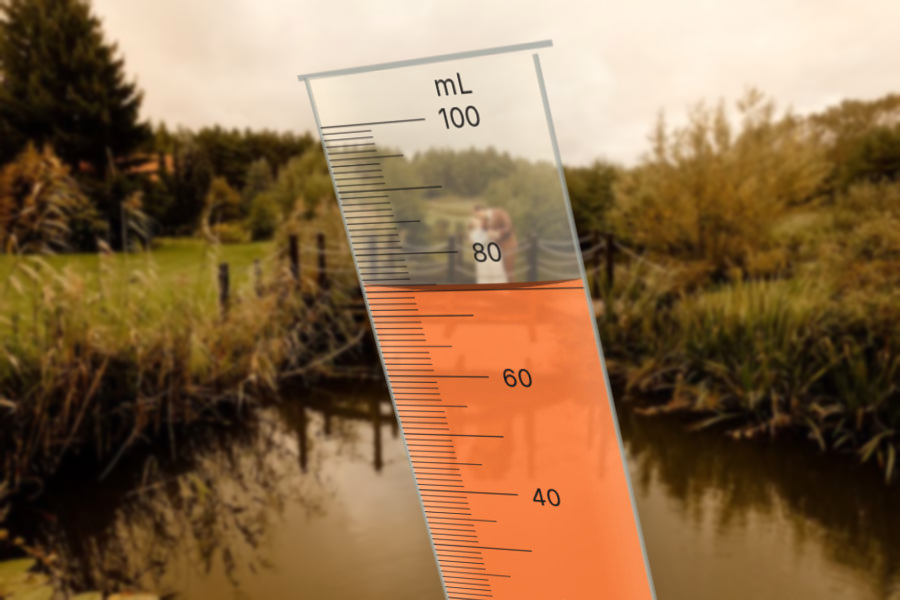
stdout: 74; mL
